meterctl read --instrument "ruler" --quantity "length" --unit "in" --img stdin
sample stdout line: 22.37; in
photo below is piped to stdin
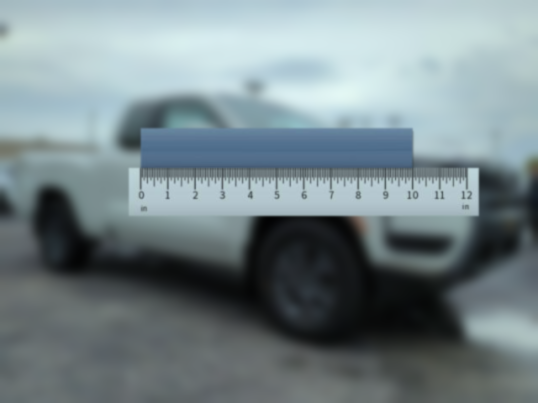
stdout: 10; in
